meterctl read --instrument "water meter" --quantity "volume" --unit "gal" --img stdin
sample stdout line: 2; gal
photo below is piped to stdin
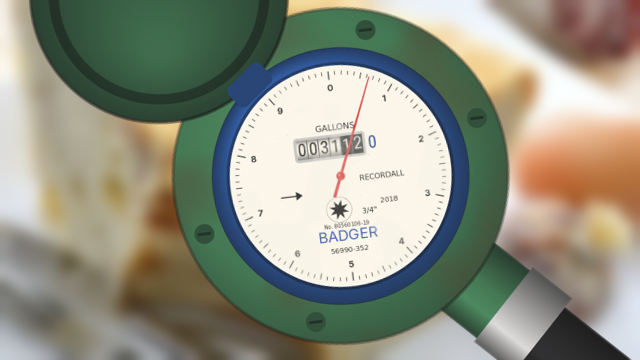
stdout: 31120.6; gal
